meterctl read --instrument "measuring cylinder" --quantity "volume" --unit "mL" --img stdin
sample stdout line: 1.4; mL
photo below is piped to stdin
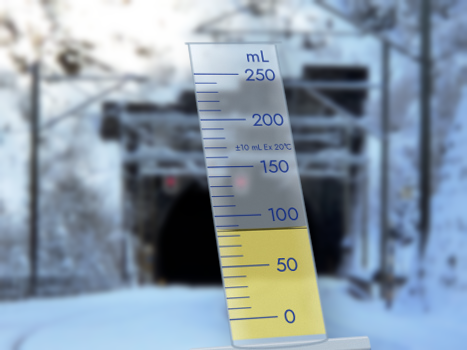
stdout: 85; mL
